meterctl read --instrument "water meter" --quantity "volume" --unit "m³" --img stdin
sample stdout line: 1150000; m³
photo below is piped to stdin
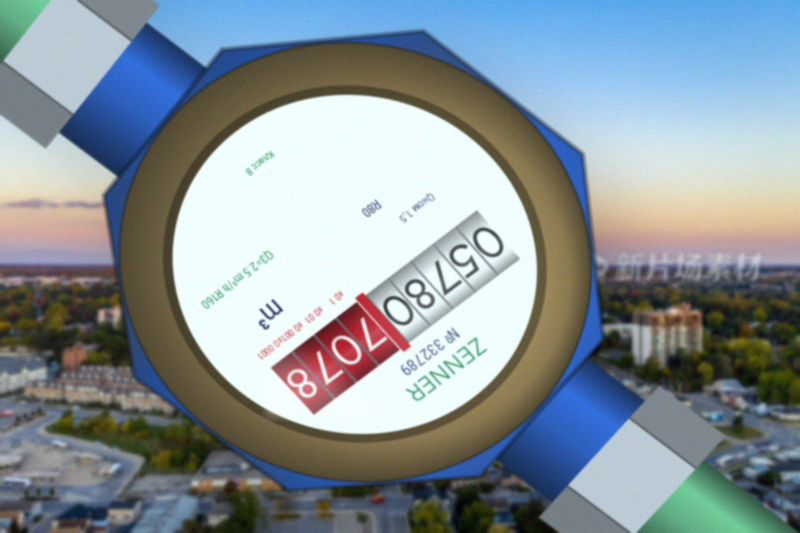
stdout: 5780.7078; m³
